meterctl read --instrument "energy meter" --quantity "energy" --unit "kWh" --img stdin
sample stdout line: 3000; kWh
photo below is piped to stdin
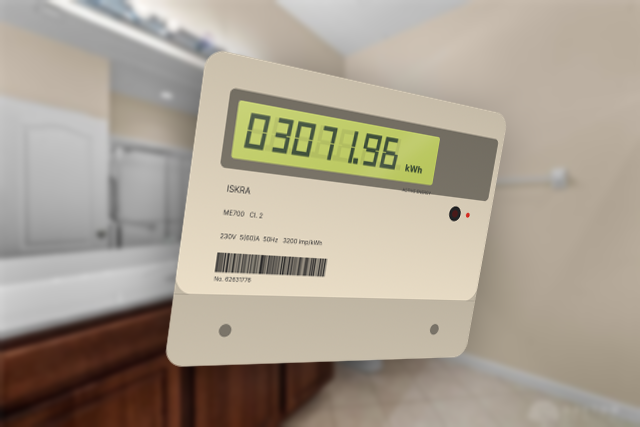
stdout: 3071.96; kWh
